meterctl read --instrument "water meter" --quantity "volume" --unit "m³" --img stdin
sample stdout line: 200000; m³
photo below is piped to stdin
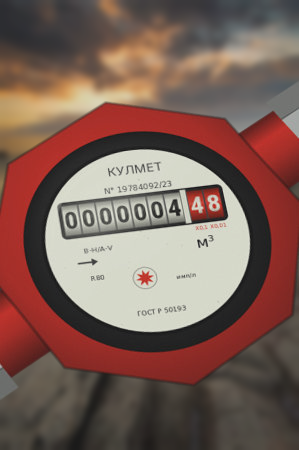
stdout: 4.48; m³
